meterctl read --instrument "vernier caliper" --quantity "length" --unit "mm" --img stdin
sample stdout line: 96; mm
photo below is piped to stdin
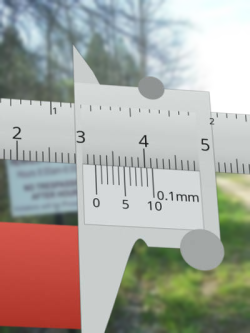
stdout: 32.2; mm
